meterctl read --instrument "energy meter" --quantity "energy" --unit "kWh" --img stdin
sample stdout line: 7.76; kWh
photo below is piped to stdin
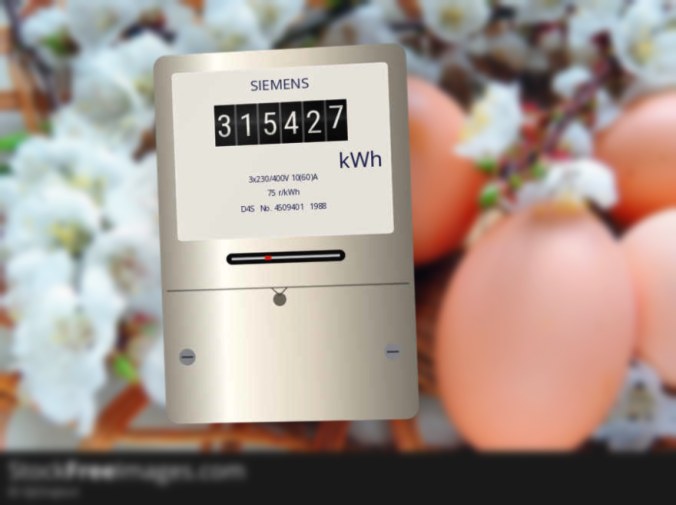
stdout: 315427; kWh
